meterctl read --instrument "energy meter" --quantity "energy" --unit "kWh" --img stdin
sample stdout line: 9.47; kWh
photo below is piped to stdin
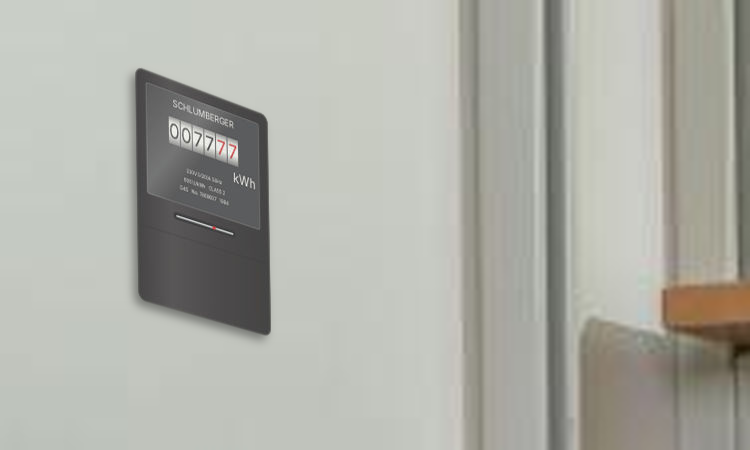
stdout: 77.77; kWh
